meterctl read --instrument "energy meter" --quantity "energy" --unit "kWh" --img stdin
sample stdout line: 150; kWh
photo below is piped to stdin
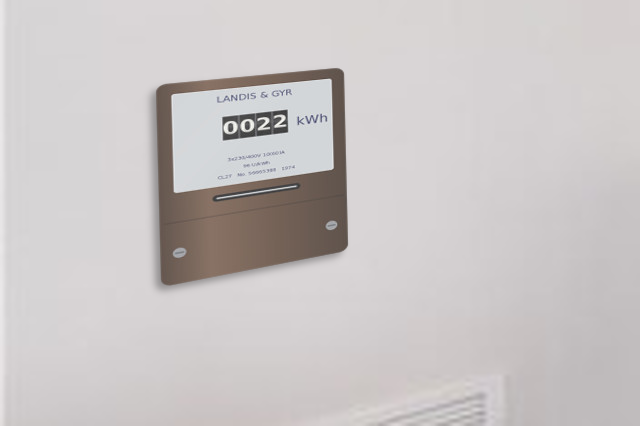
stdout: 22; kWh
